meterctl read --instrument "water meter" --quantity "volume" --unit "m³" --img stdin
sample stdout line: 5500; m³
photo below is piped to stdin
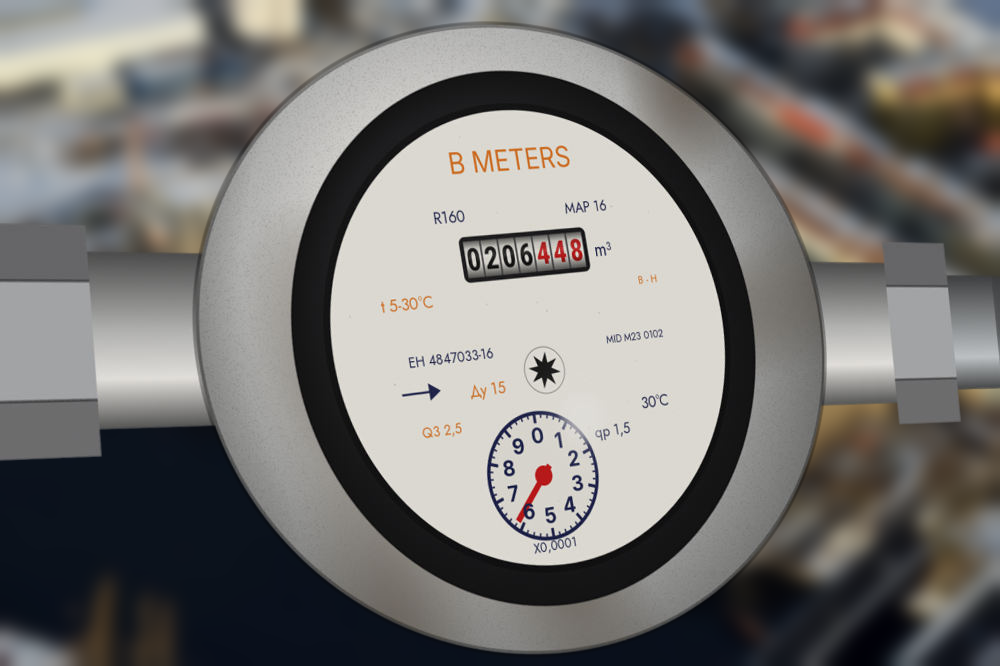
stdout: 206.4486; m³
